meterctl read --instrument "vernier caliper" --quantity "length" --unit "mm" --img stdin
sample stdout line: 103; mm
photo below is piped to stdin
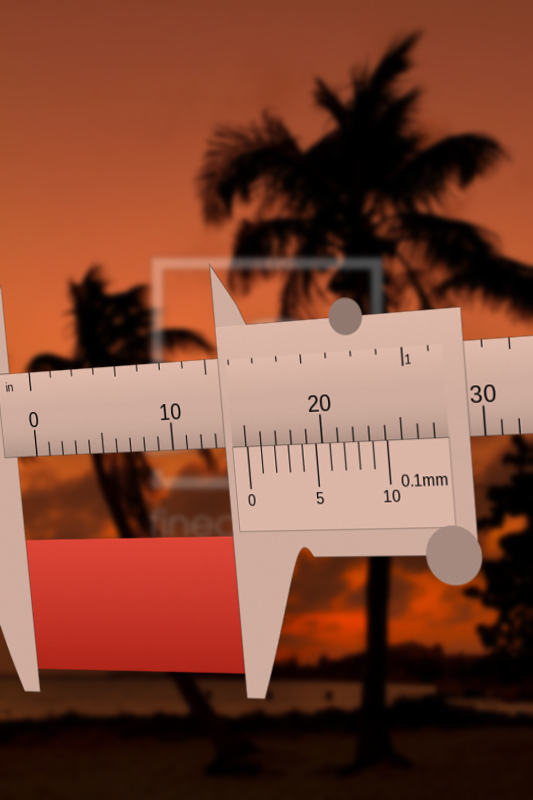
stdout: 15.1; mm
